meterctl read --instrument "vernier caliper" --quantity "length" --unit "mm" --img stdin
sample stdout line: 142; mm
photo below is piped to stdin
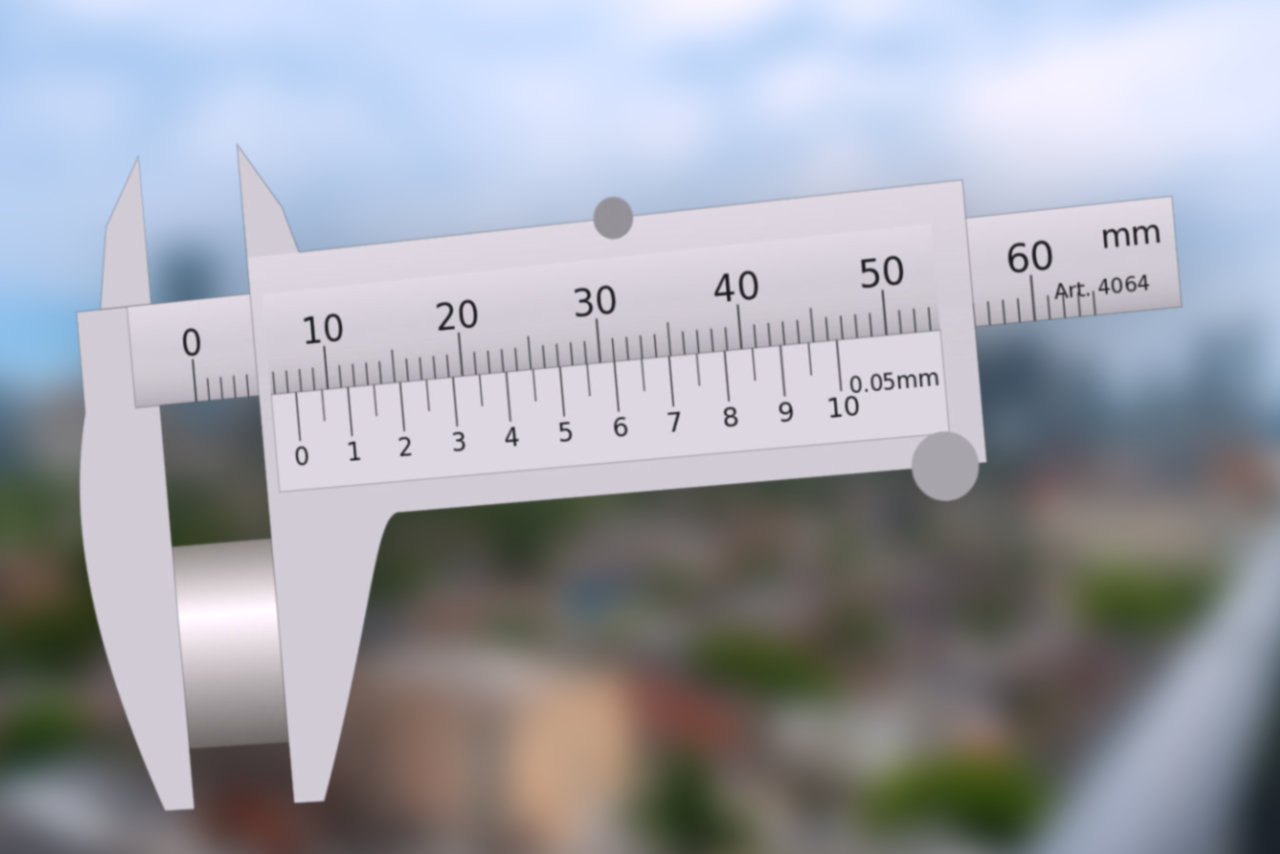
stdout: 7.6; mm
